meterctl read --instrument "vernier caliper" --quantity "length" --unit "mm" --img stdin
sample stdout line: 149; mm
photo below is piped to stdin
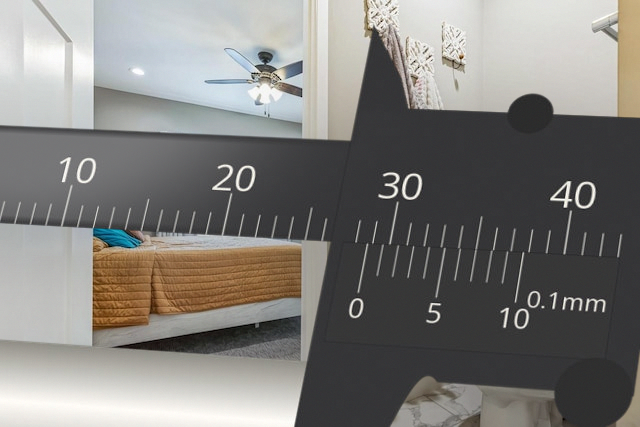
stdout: 28.7; mm
